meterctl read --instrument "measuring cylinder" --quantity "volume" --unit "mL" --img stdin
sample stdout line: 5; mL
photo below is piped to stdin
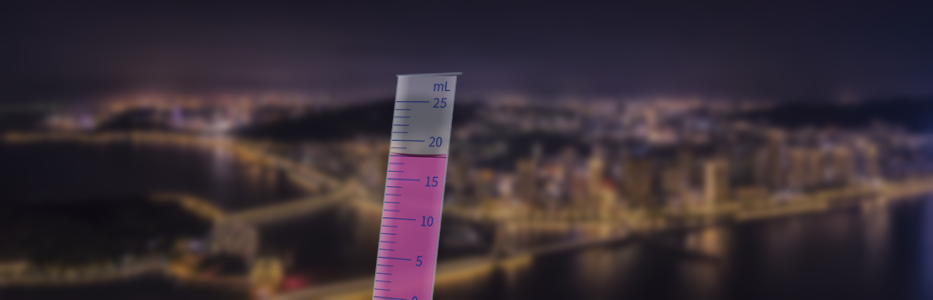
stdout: 18; mL
